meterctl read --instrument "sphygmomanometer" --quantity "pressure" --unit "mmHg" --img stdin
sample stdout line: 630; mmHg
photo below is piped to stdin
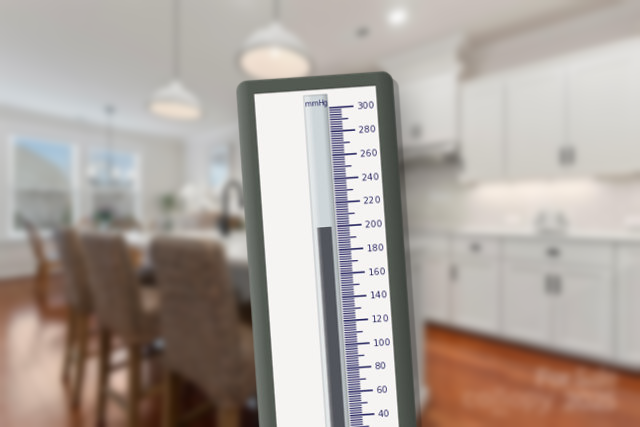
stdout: 200; mmHg
